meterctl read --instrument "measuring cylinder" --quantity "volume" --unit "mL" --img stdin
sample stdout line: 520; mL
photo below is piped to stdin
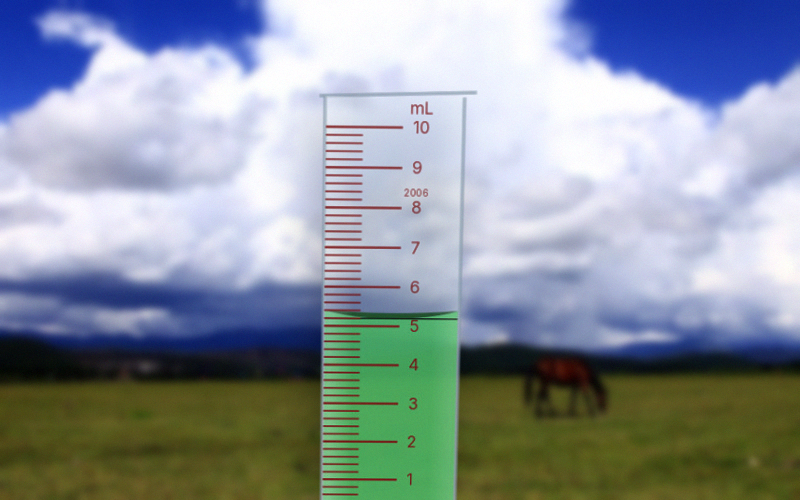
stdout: 5.2; mL
